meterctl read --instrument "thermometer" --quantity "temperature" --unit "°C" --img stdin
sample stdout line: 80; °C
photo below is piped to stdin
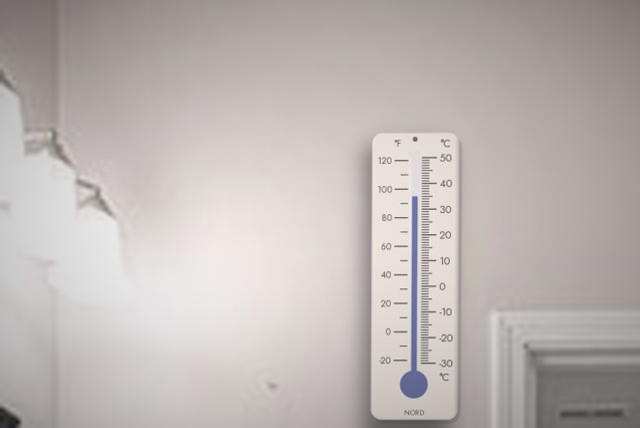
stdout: 35; °C
